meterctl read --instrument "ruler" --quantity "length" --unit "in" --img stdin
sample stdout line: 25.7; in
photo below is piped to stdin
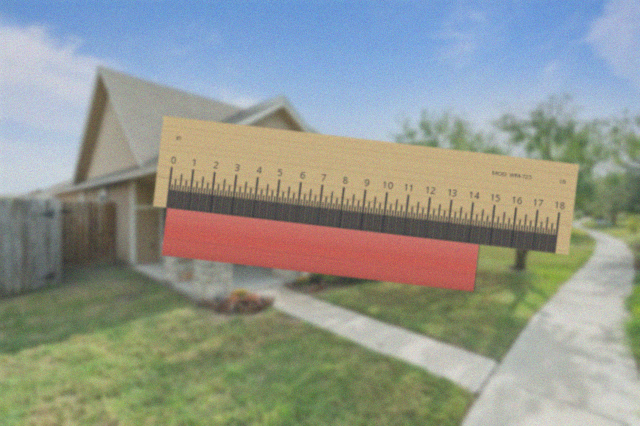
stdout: 14.5; in
